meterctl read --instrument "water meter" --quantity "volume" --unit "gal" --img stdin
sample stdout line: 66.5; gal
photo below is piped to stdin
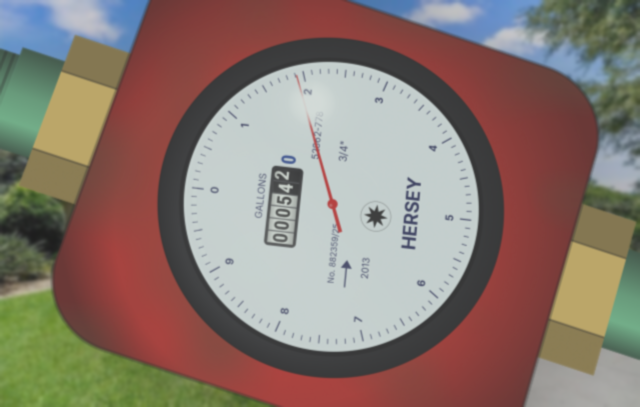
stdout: 5421.9; gal
